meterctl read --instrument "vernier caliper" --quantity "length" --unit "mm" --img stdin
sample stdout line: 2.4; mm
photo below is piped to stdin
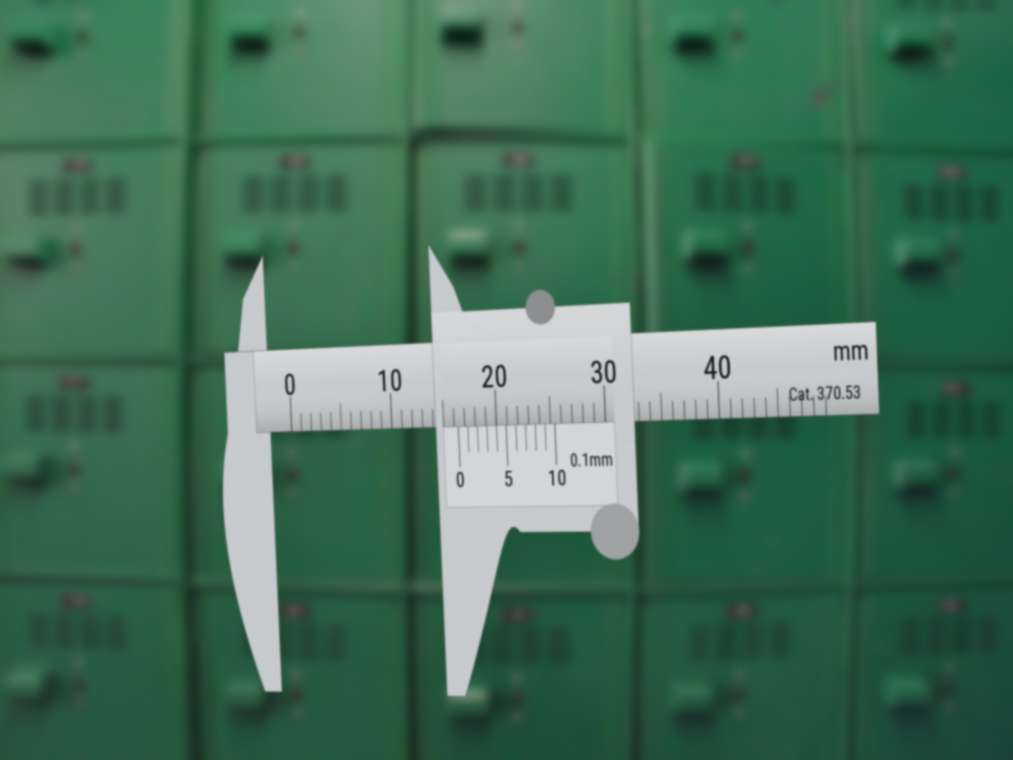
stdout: 16.4; mm
